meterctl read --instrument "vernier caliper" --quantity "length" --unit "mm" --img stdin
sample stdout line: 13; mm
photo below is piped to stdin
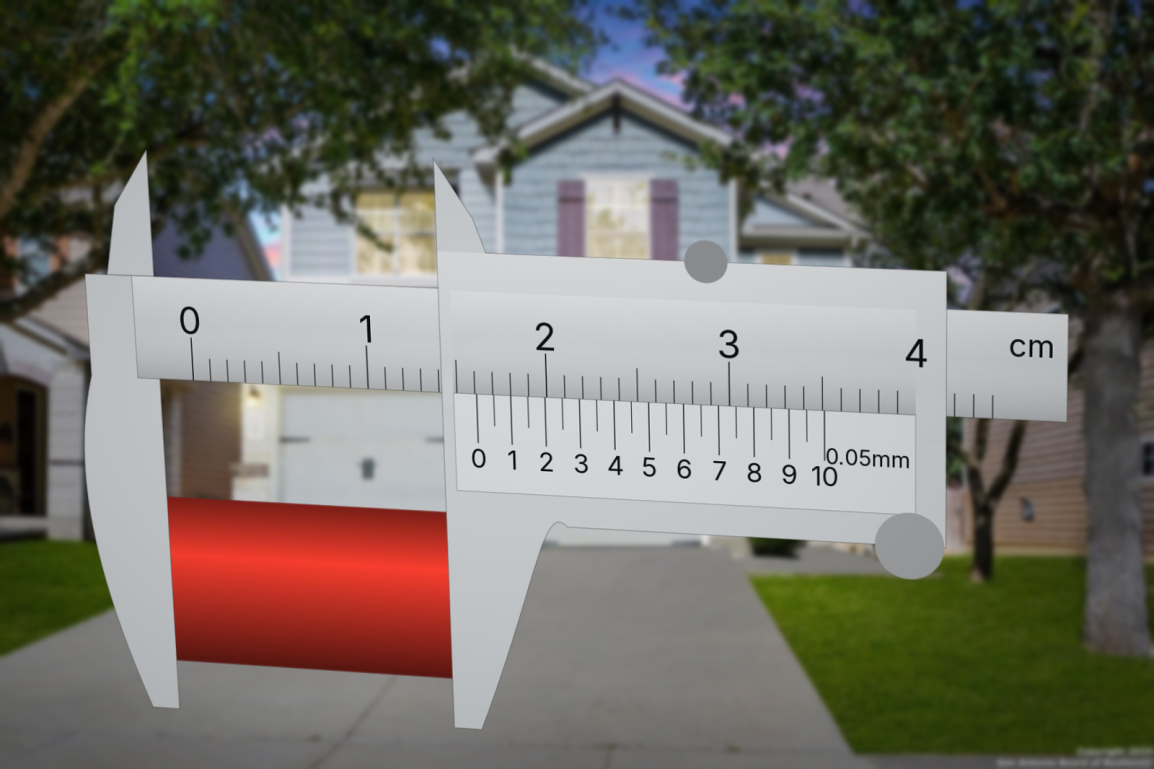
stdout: 16.1; mm
